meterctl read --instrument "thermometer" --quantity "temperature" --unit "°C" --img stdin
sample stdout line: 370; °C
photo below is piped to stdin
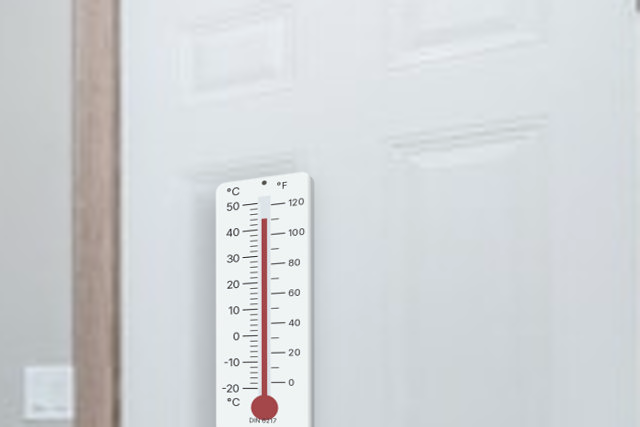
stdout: 44; °C
